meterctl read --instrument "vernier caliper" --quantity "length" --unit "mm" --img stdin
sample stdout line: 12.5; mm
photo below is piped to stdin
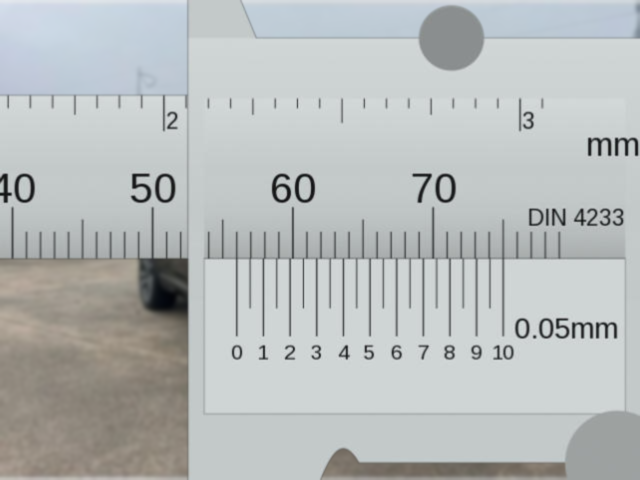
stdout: 56.0; mm
